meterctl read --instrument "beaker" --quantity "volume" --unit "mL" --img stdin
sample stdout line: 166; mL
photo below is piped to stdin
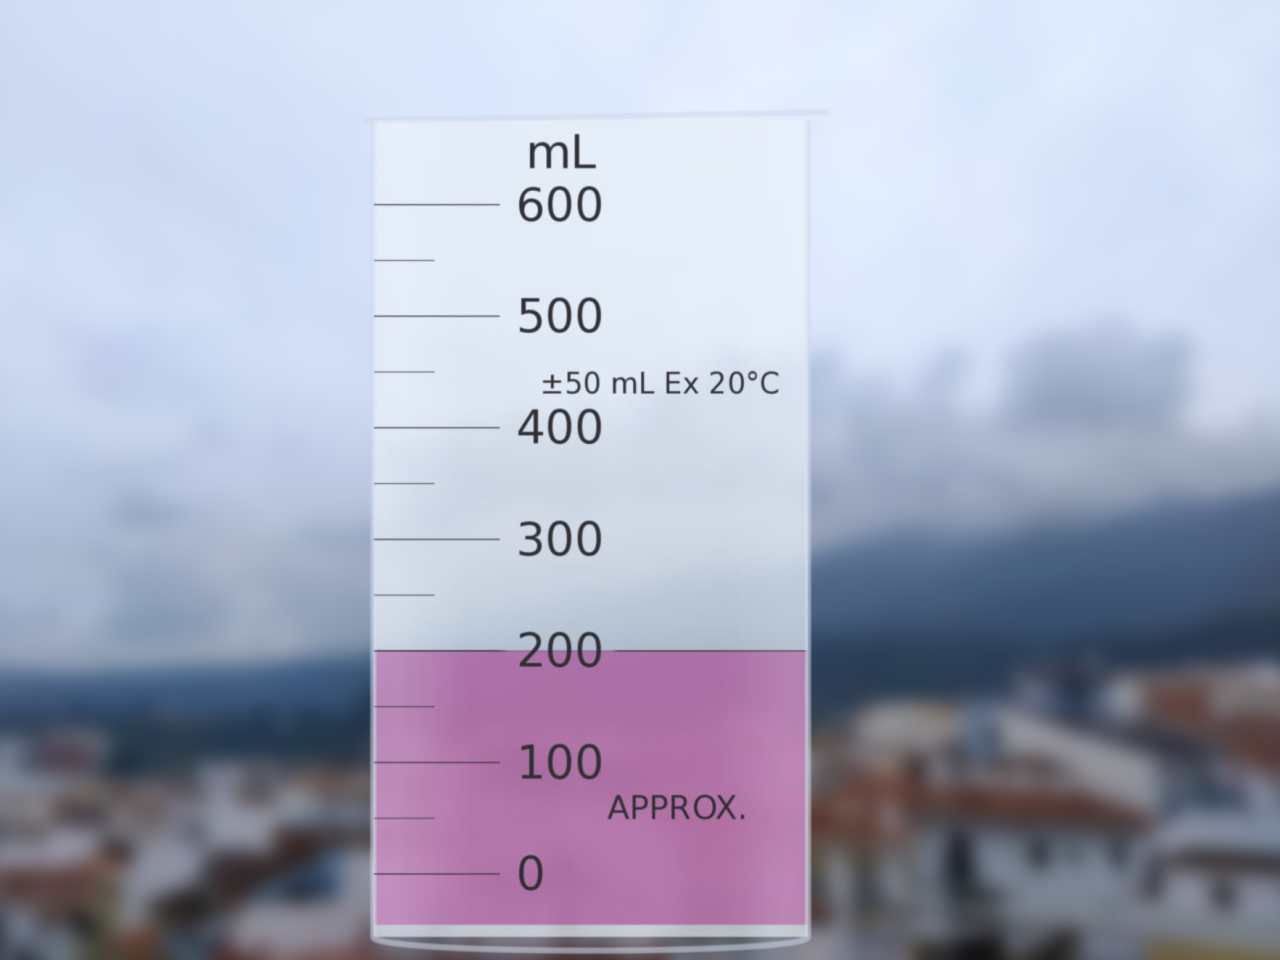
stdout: 200; mL
